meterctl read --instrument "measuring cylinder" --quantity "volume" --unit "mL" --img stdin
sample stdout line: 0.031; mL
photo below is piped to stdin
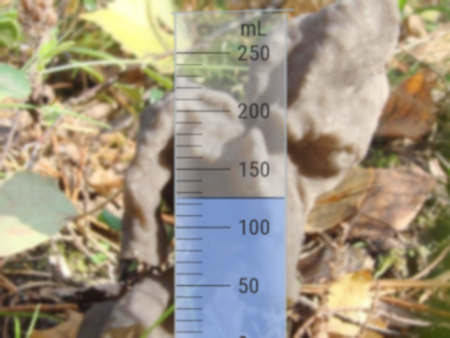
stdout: 125; mL
